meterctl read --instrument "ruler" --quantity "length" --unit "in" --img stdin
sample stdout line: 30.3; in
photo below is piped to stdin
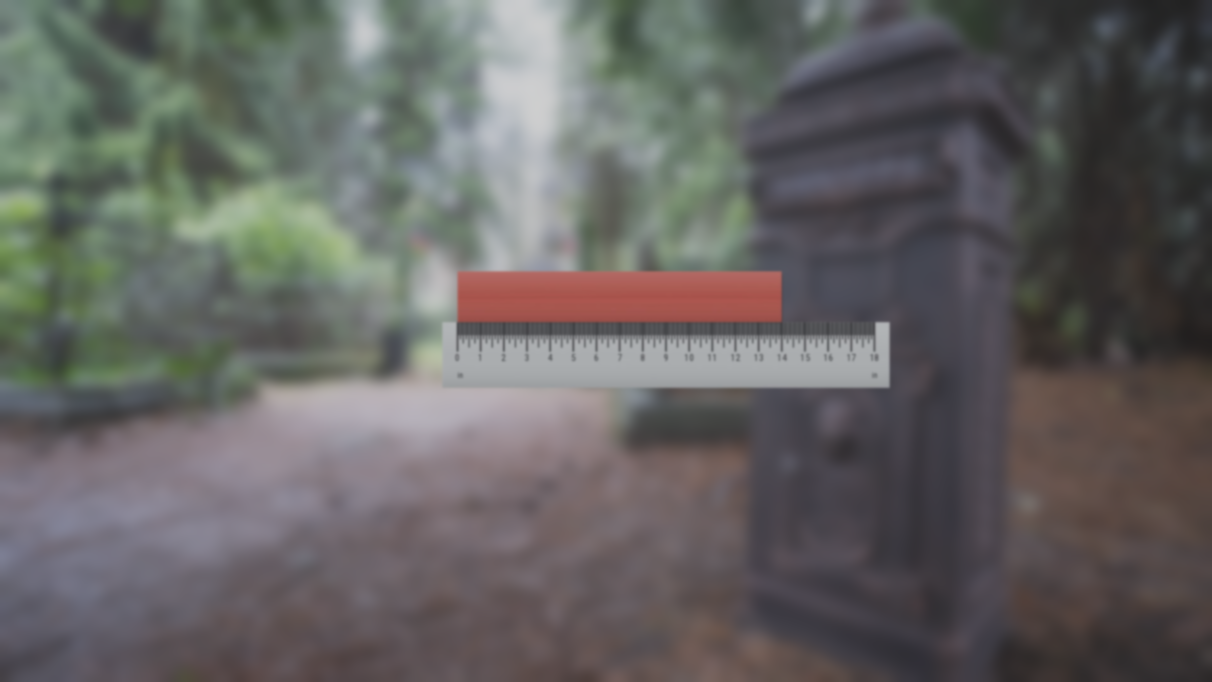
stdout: 14; in
